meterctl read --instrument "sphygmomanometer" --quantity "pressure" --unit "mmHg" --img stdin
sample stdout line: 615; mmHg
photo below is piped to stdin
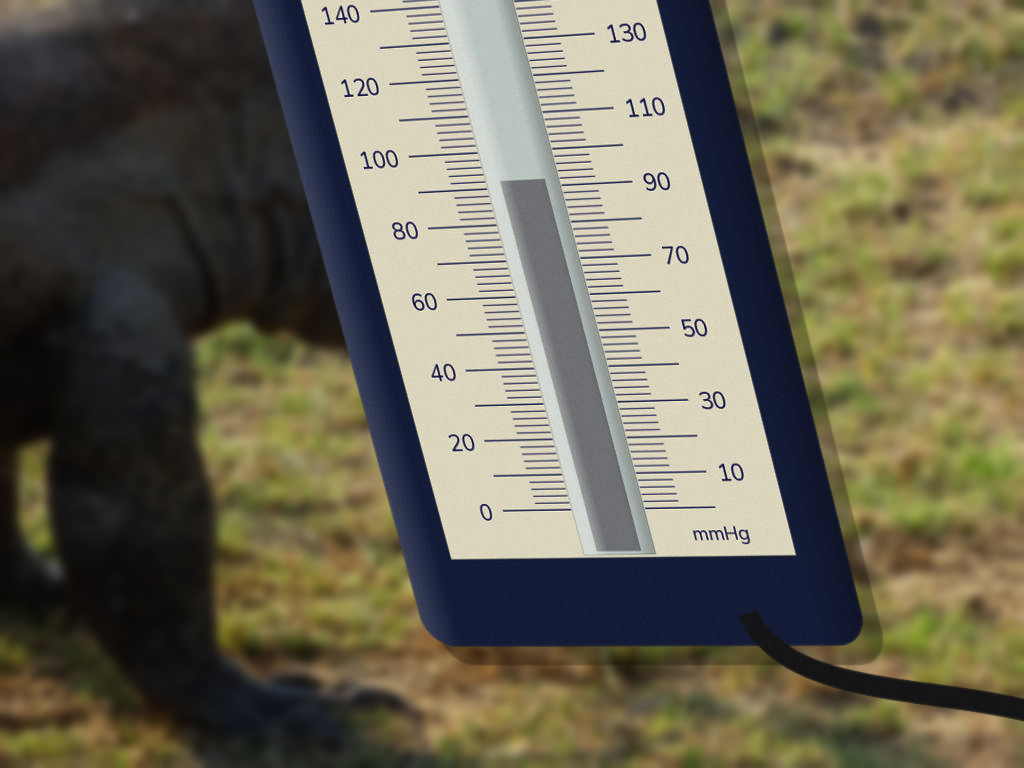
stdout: 92; mmHg
